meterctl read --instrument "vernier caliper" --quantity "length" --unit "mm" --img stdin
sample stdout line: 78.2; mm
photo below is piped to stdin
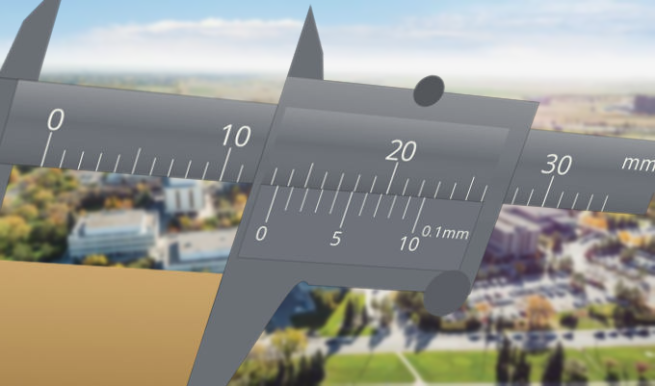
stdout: 13.4; mm
